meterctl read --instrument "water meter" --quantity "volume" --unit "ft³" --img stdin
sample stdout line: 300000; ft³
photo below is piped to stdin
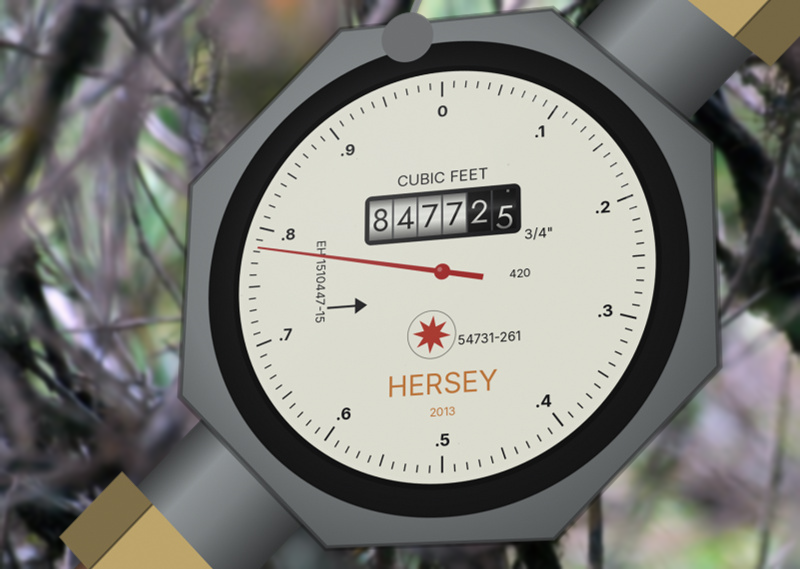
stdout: 847724.78; ft³
